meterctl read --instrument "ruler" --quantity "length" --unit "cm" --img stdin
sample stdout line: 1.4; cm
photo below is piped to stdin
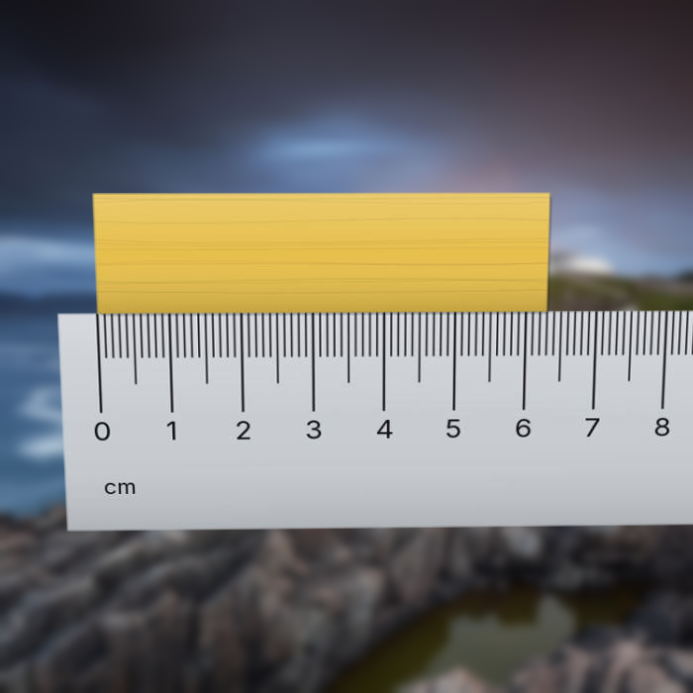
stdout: 6.3; cm
